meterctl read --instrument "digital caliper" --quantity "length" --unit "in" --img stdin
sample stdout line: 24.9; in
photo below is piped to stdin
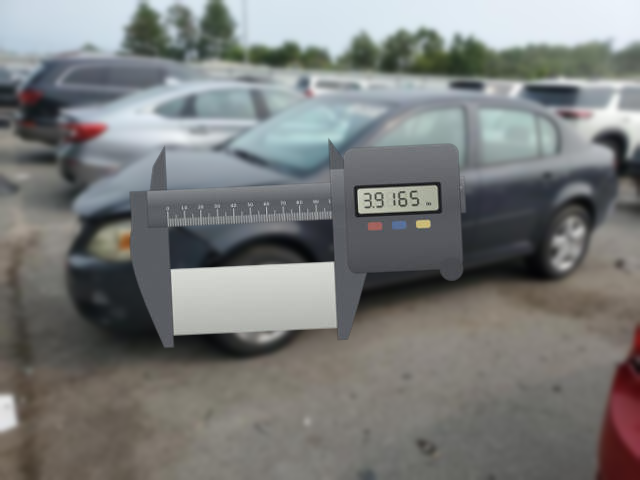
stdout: 3.9165; in
